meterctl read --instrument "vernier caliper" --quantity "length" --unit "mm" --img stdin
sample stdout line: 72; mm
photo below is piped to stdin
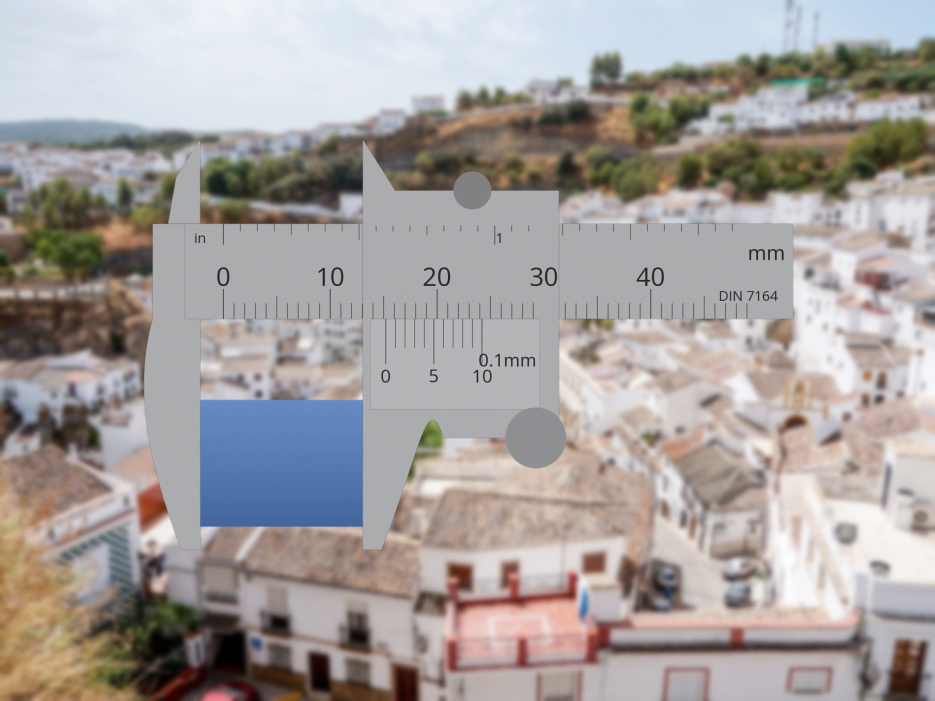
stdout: 15.2; mm
